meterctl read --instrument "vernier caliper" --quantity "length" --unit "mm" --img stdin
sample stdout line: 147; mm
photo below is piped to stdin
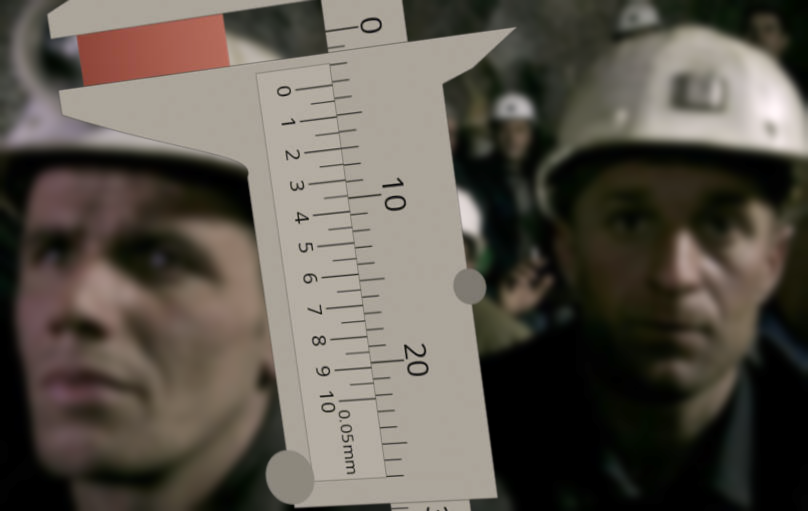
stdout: 3.2; mm
